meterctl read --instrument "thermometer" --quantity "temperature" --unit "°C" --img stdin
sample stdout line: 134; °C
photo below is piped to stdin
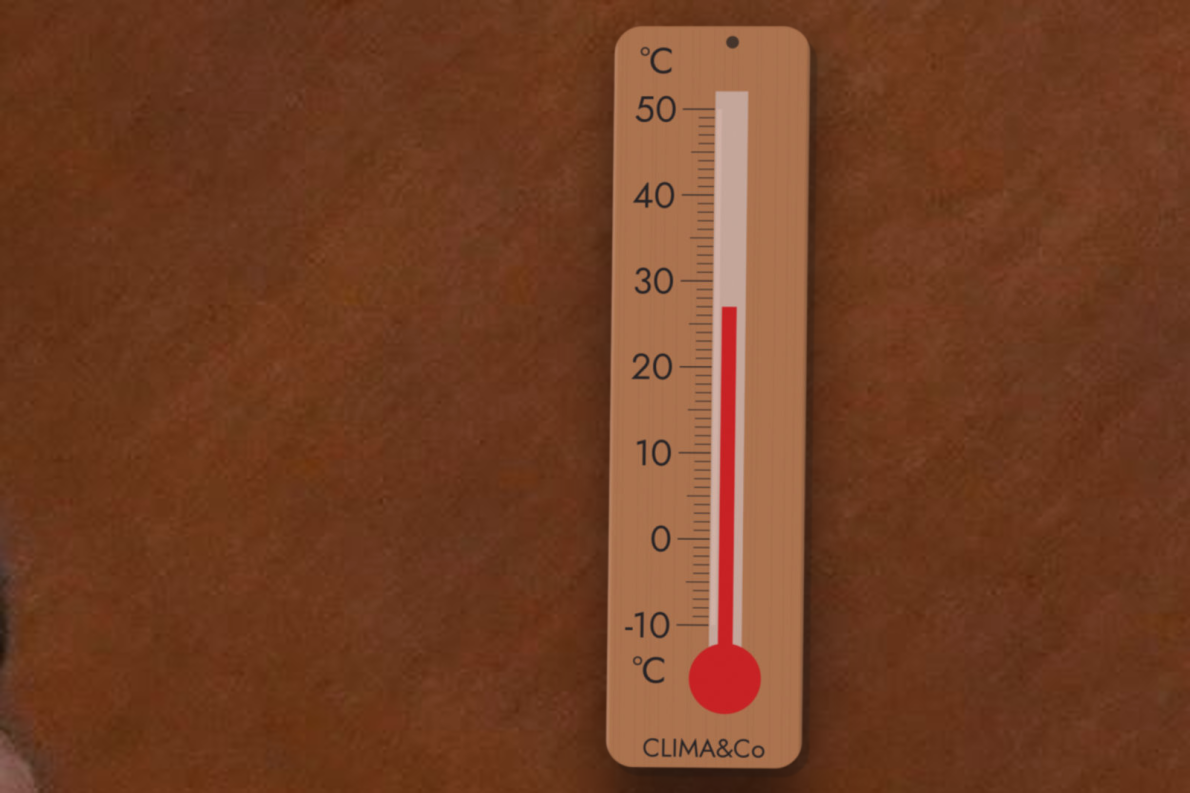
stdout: 27; °C
